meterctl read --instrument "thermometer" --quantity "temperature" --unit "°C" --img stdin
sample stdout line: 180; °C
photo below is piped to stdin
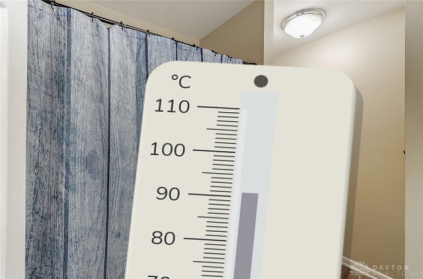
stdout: 91; °C
